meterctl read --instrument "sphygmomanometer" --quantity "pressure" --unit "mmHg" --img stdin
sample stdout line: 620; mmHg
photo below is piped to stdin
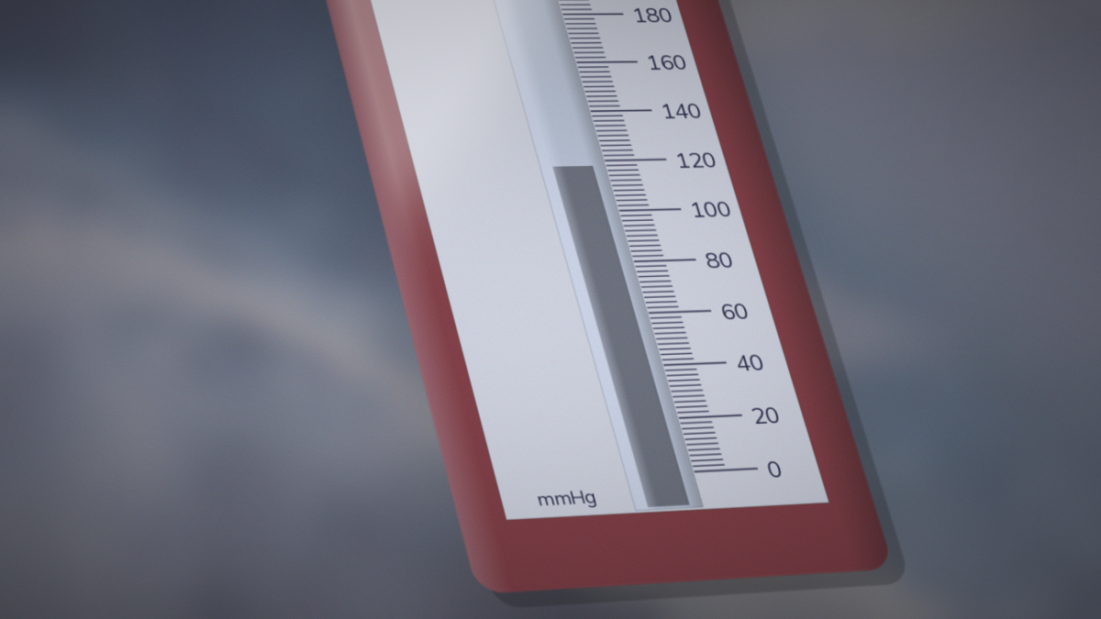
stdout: 118; mmHg
